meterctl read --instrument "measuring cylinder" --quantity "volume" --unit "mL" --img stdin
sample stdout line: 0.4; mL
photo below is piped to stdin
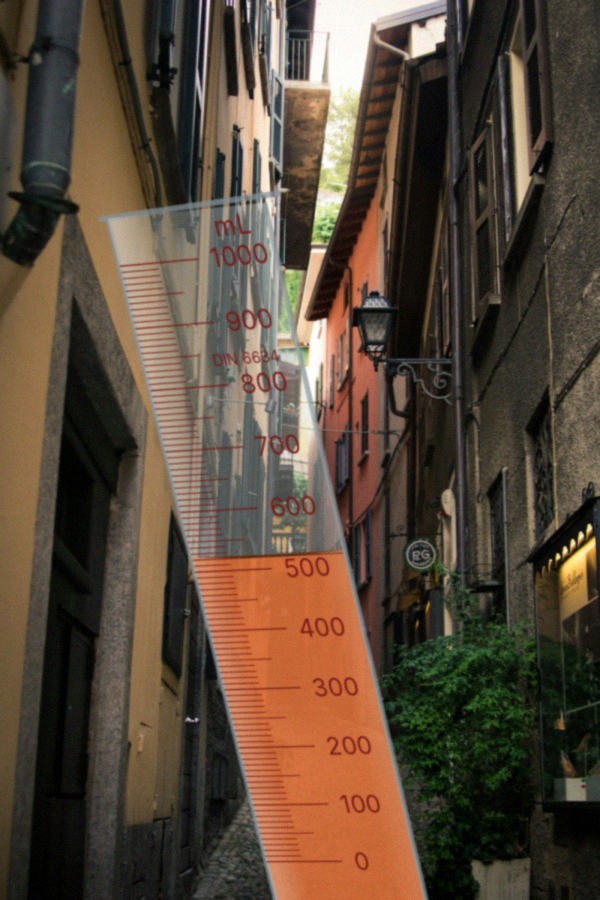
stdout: 520; mL
